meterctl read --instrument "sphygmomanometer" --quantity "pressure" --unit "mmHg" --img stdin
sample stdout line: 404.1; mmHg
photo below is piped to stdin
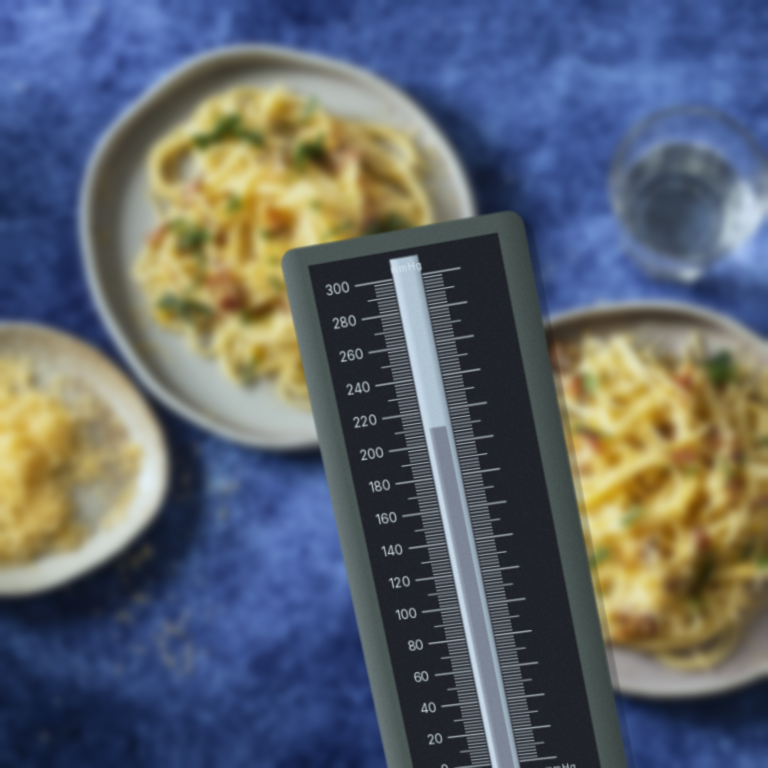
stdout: 210; mmHg
